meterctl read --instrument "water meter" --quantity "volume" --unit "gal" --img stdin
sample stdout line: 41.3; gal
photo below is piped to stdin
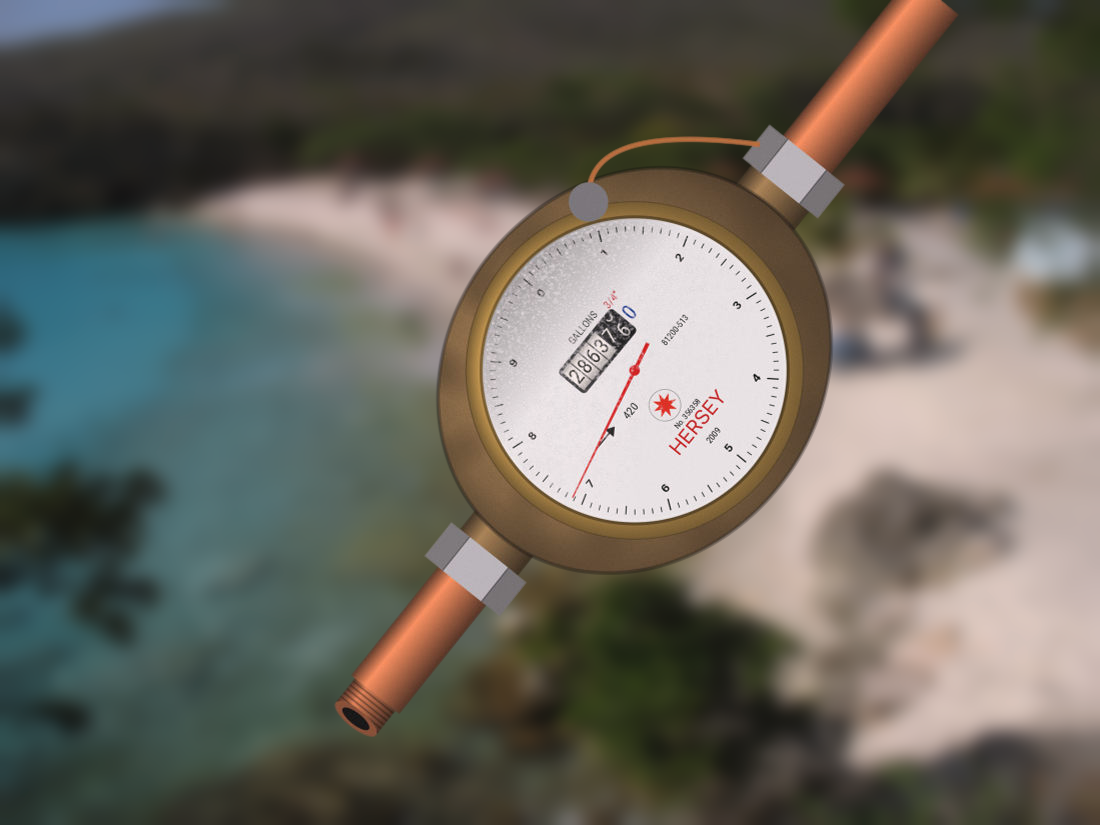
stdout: 2863757.1; gal
